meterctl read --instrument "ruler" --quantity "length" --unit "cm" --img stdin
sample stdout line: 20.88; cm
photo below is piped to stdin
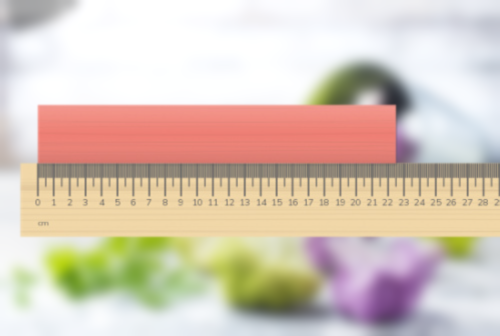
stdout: 22.5; cm
